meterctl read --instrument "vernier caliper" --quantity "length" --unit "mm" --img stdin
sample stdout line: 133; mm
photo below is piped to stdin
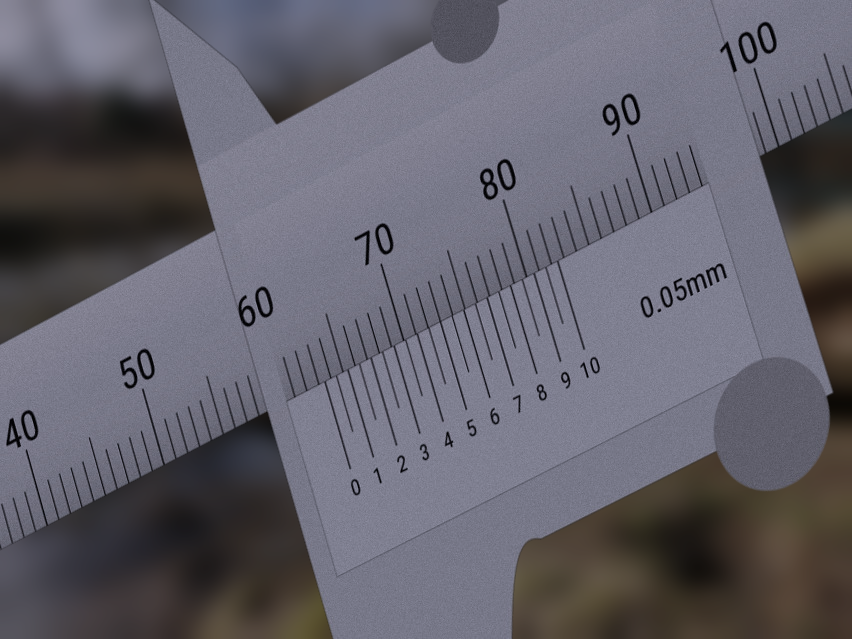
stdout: 63.5; mm
